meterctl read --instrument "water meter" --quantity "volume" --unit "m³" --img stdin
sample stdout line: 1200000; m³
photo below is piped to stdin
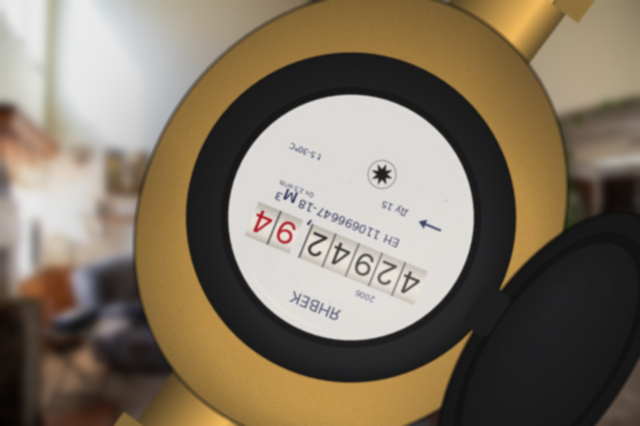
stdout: 42942.94; m³
